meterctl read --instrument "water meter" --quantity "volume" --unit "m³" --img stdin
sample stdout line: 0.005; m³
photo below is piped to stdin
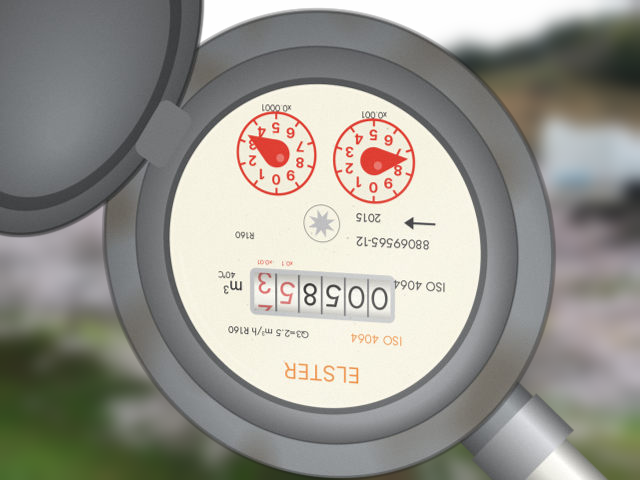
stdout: 58.5273; m³
